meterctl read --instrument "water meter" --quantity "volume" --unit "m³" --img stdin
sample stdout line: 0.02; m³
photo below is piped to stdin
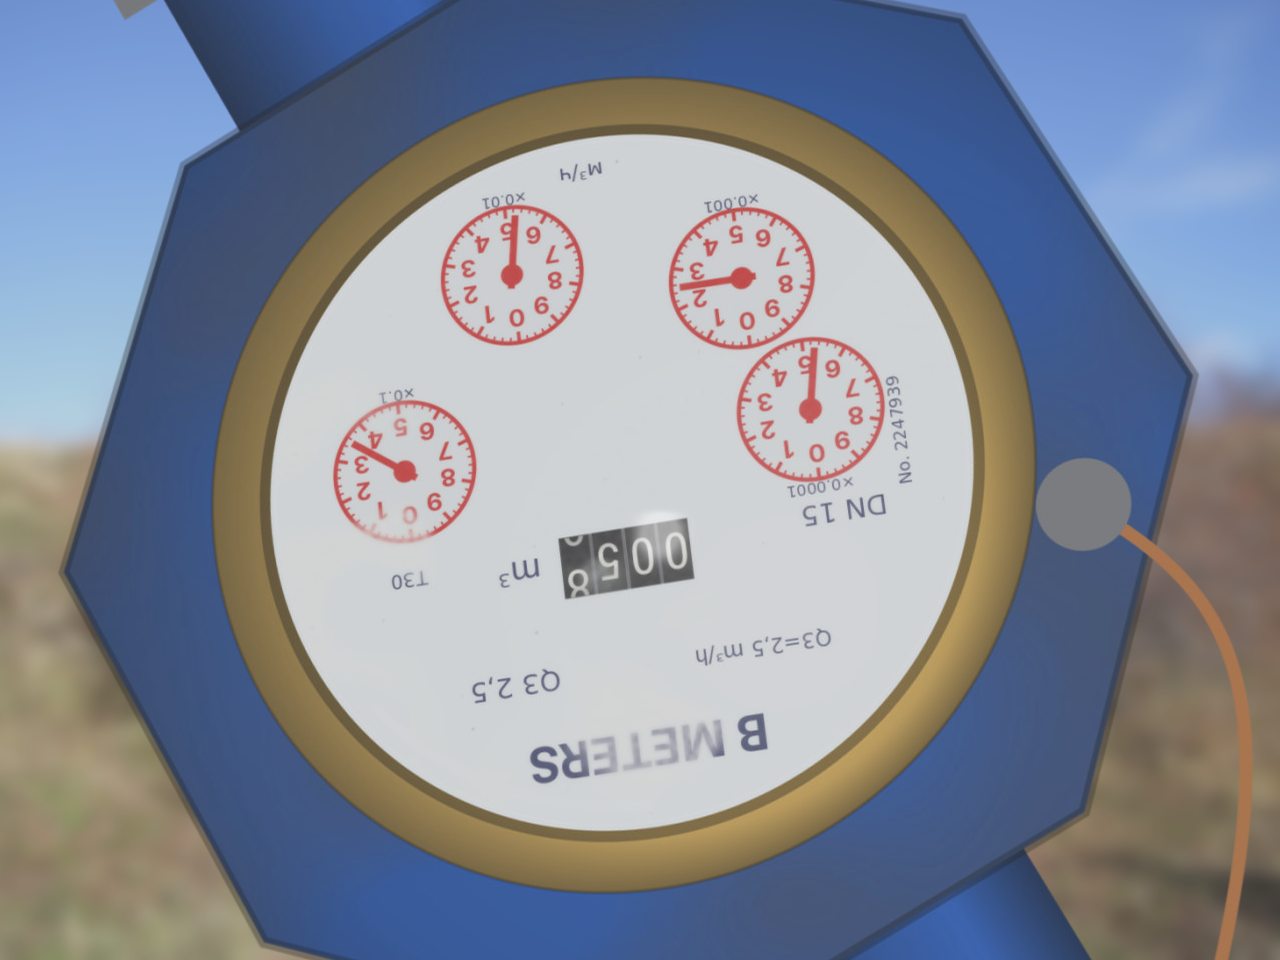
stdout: 58.3525; m³
